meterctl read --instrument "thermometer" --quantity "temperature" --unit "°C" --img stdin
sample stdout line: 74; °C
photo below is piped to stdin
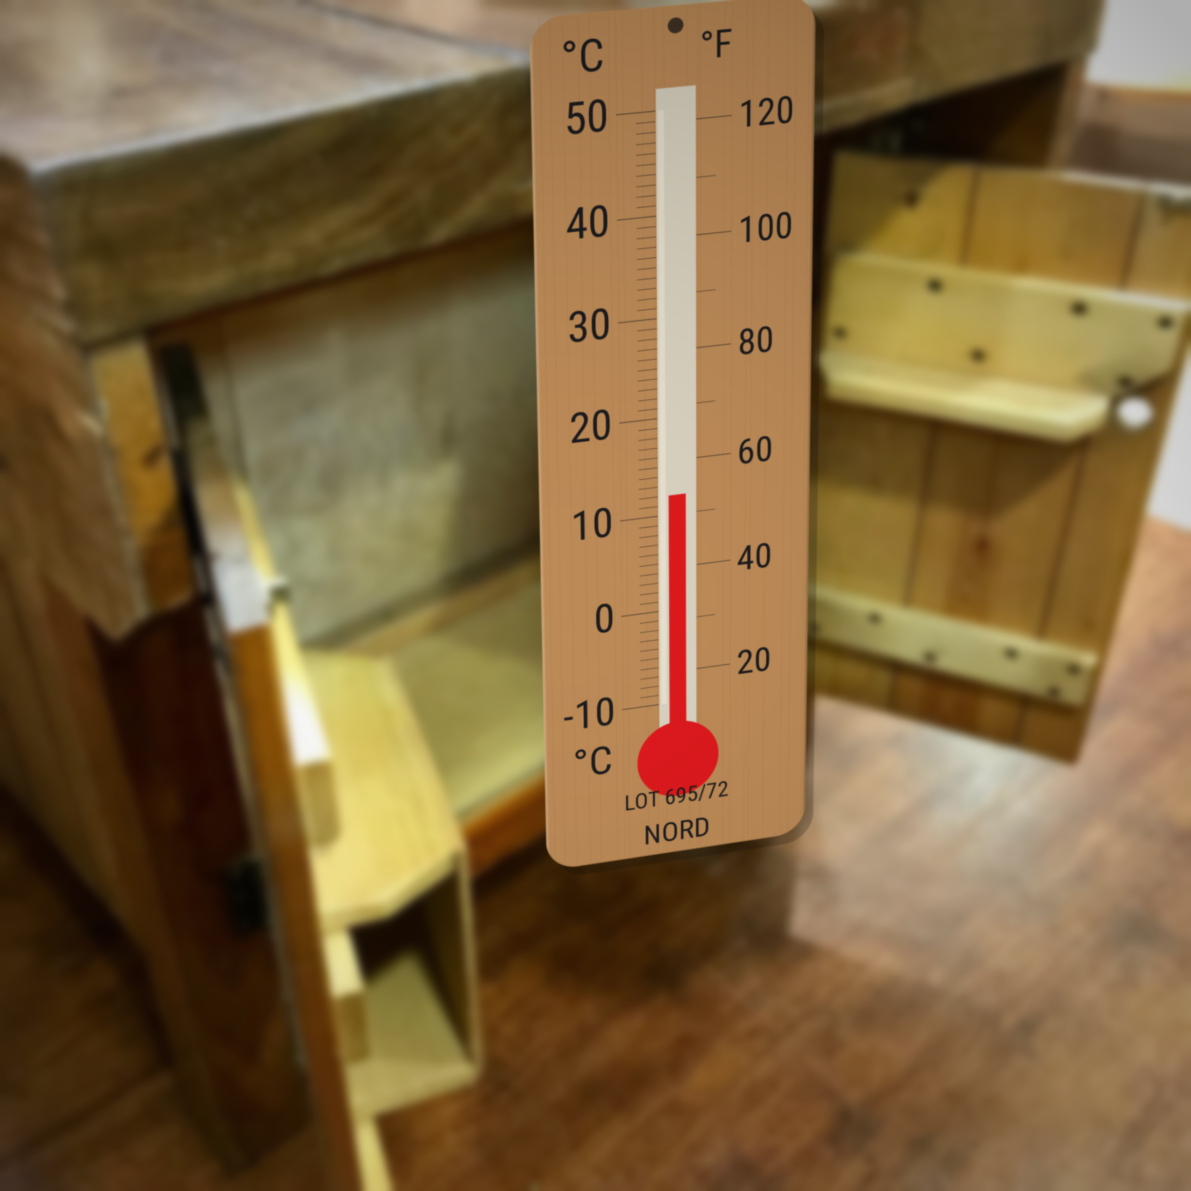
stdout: 12; °C
